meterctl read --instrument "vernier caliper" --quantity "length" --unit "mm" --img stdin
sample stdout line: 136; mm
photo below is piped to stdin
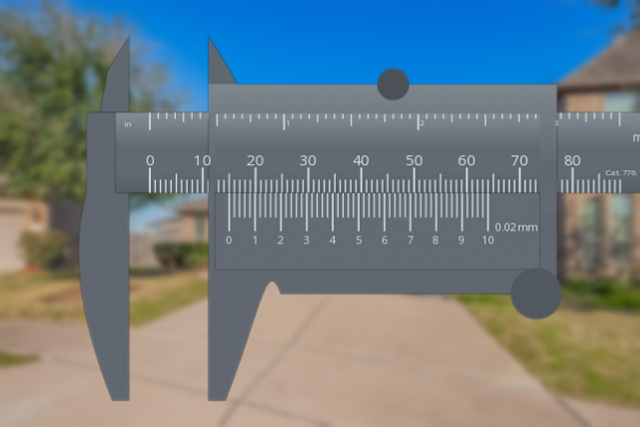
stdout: 15.0; mm
